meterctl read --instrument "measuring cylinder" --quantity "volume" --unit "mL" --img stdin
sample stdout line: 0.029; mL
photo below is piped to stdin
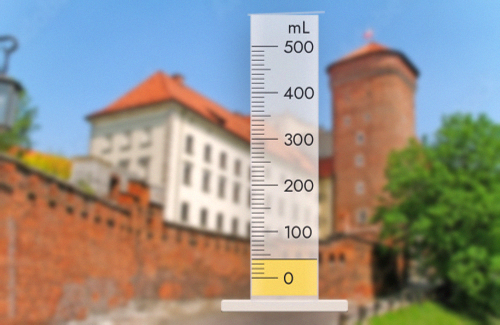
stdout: 40; mL
